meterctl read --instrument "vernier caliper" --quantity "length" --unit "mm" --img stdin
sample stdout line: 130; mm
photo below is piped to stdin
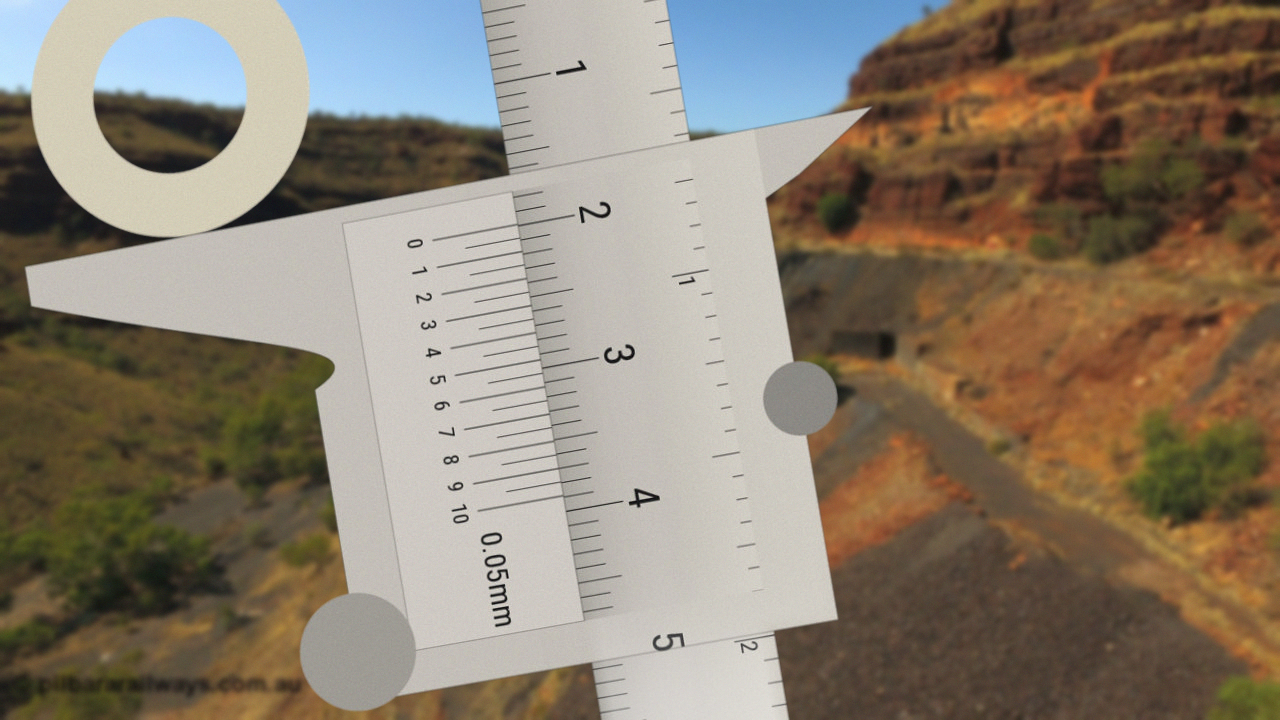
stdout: 19.9; mm
